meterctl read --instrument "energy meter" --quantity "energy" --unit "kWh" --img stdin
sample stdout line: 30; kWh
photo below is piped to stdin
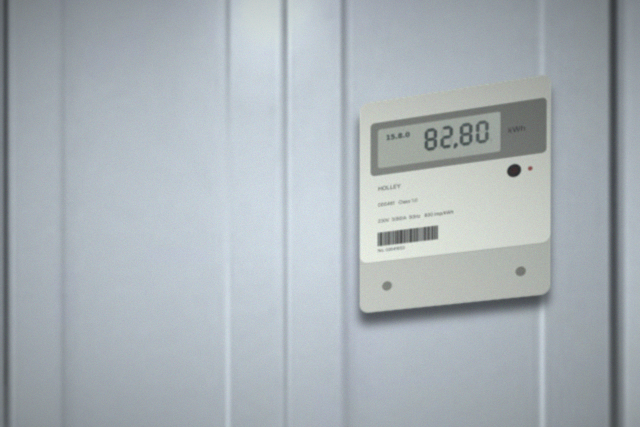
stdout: 82.80; kWh
